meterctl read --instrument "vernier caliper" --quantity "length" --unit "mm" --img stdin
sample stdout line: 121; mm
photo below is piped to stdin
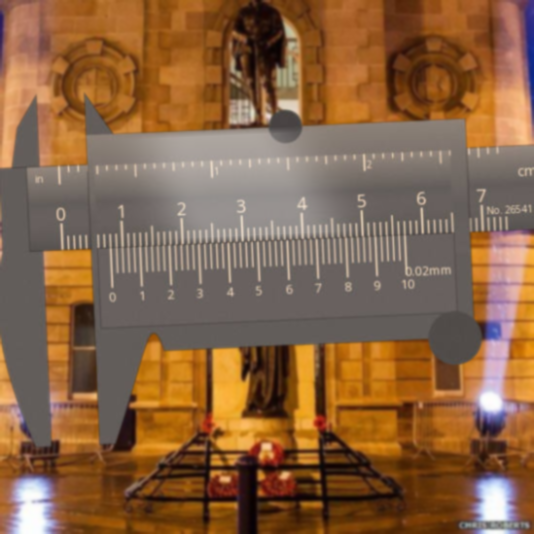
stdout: 8.0; mm
